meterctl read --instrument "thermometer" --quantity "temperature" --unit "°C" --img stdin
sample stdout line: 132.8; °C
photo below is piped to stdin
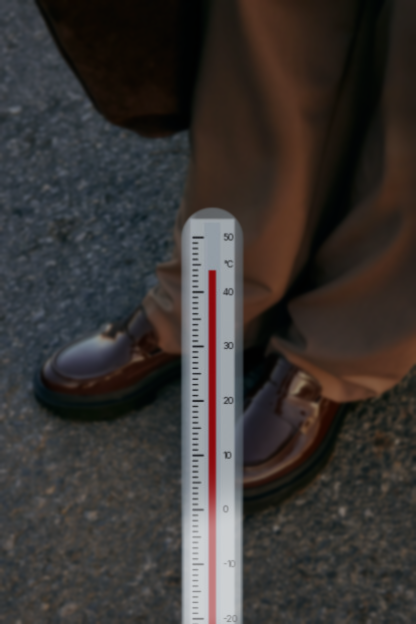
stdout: 44; °C
